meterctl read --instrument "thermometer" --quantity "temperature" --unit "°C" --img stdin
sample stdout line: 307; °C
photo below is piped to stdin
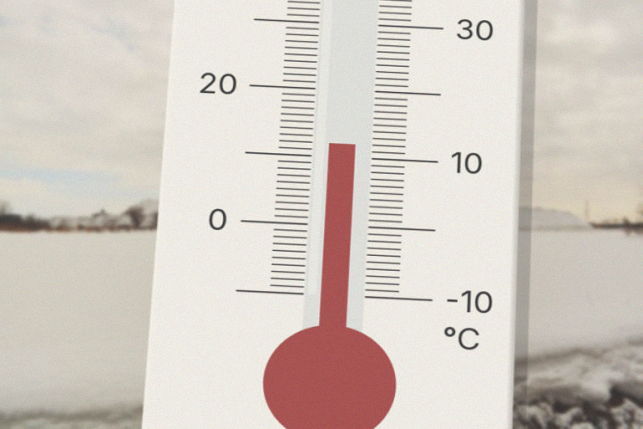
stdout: 12; °C
